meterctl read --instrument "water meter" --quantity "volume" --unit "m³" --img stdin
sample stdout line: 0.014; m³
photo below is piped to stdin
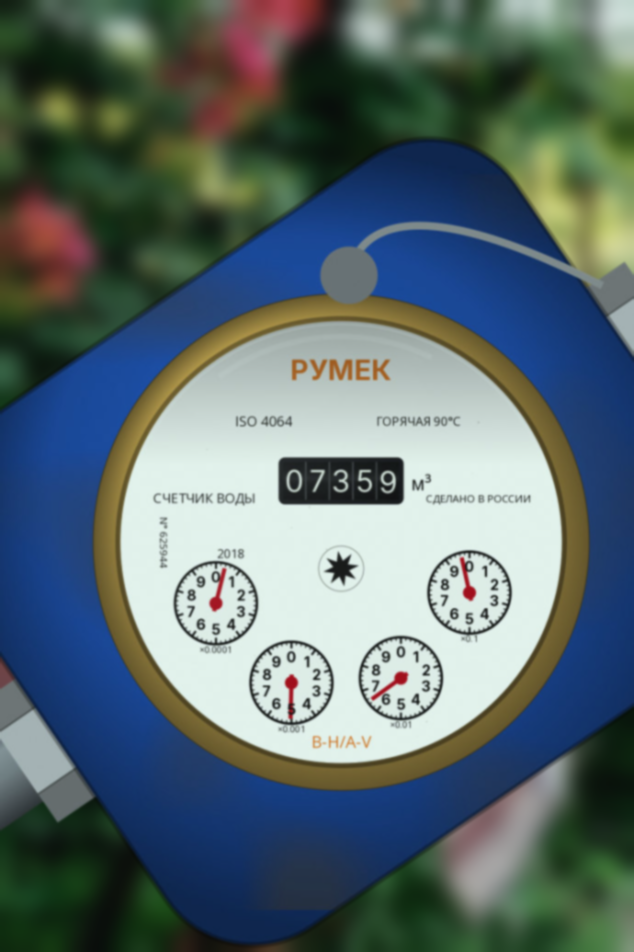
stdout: 7358.9650; m³
